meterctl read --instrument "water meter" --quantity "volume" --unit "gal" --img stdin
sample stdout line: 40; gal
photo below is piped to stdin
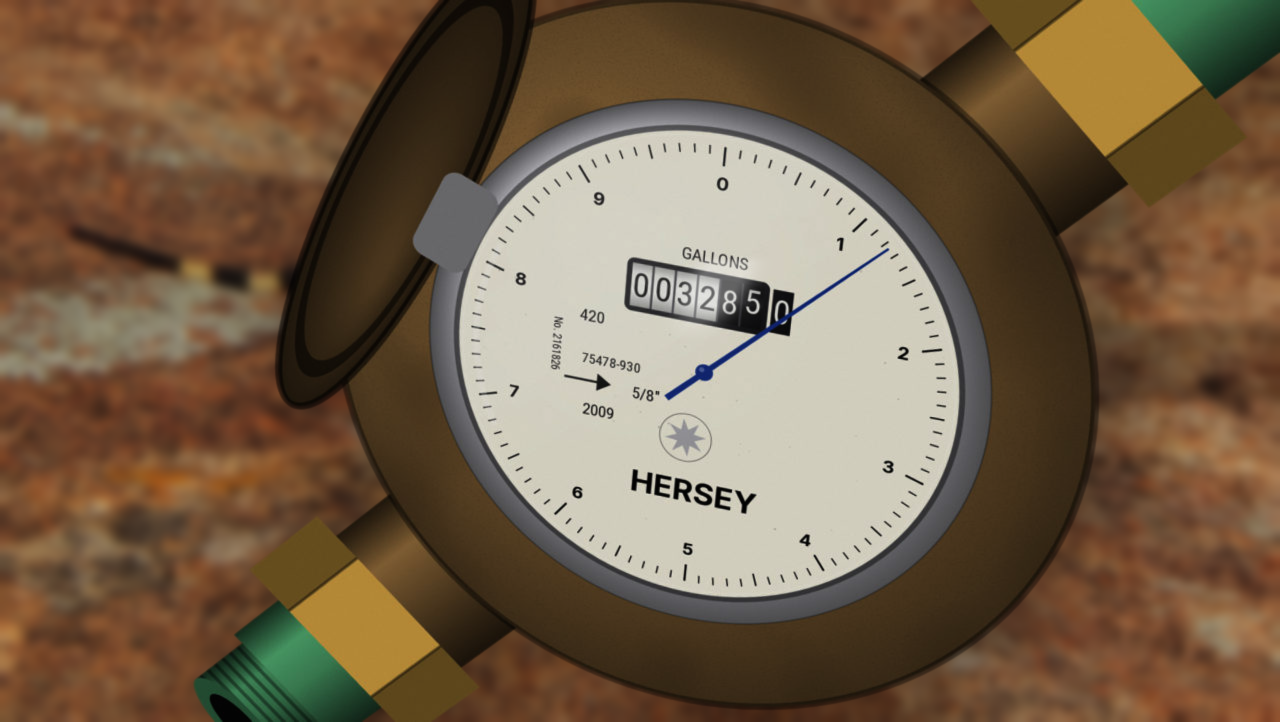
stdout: 32851.2; gal
